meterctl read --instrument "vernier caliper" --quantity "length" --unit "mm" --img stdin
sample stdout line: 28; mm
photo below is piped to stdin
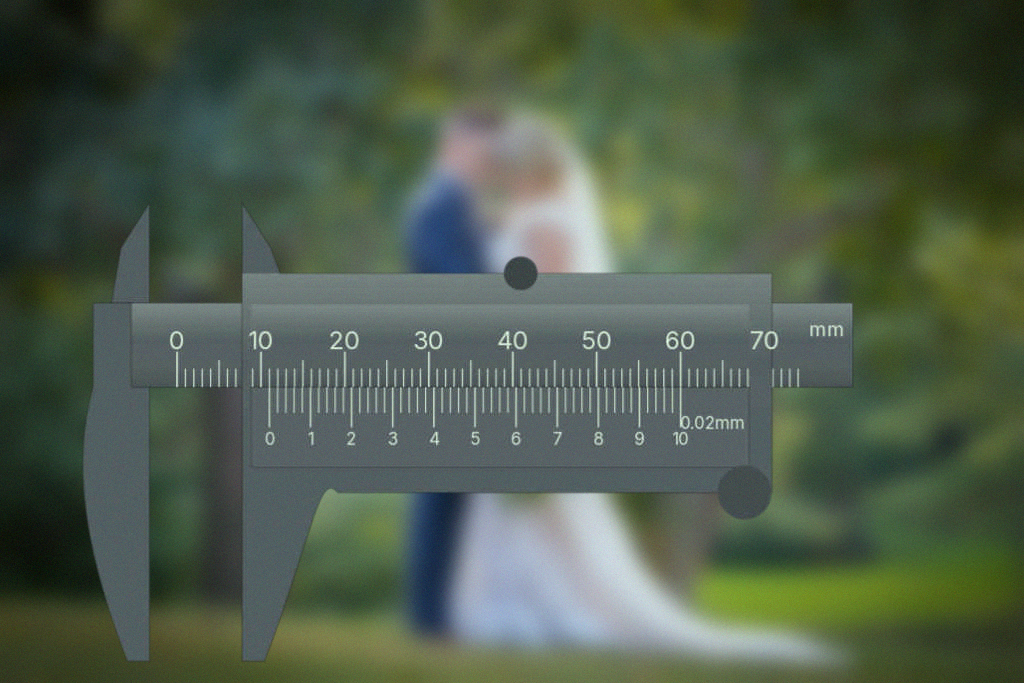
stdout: 11.0; mm
